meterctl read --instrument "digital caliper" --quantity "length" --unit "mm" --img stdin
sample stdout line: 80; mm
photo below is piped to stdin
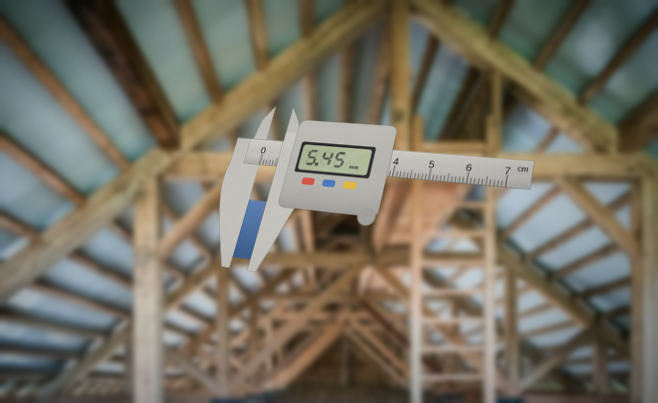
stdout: 5.45; mm
